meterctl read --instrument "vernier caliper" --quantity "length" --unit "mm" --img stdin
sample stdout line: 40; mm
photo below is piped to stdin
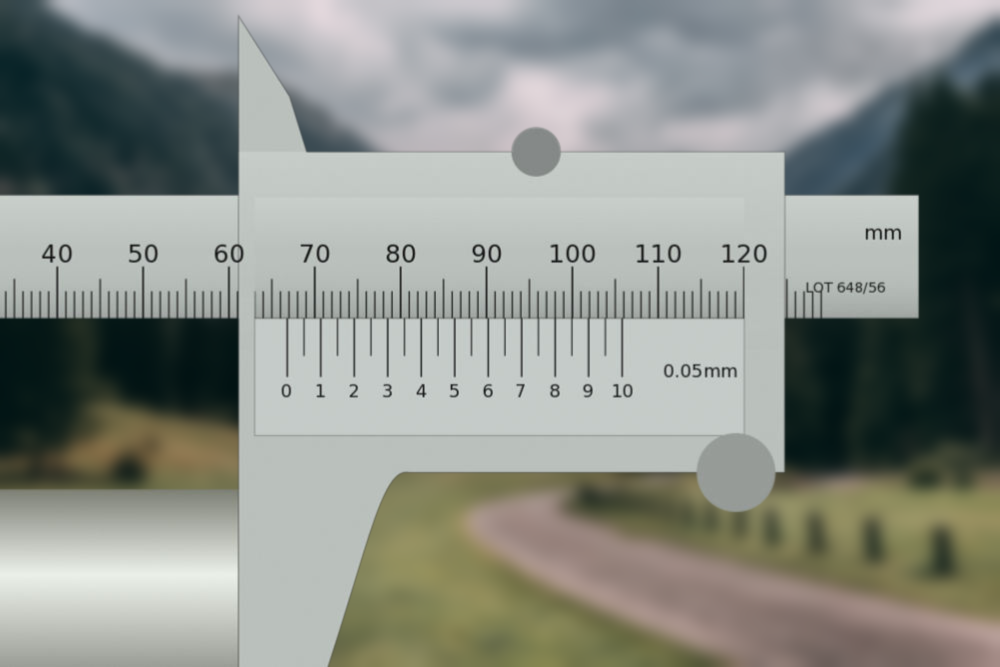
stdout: 66.8; mm
